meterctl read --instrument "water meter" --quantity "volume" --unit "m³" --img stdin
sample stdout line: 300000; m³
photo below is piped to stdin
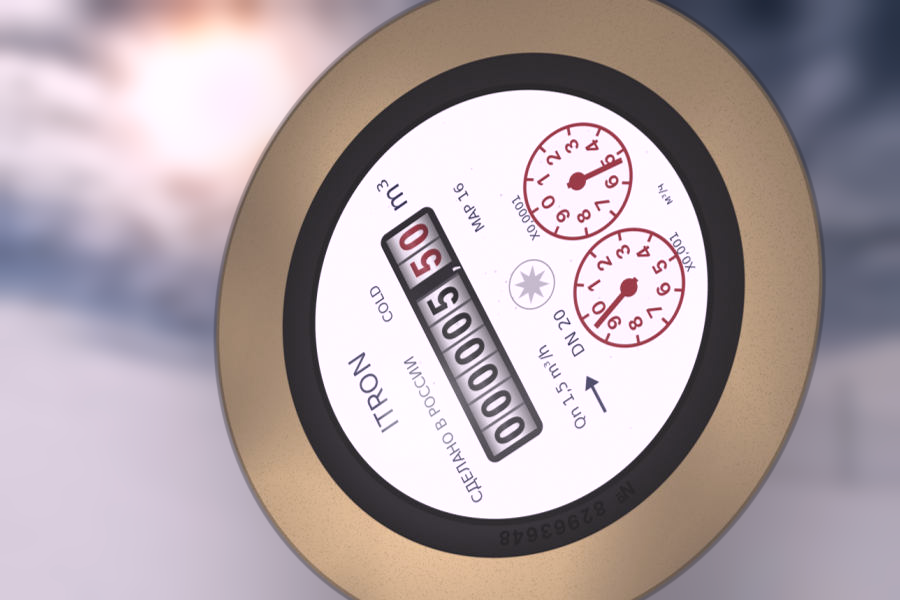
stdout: 5.4995; m³
